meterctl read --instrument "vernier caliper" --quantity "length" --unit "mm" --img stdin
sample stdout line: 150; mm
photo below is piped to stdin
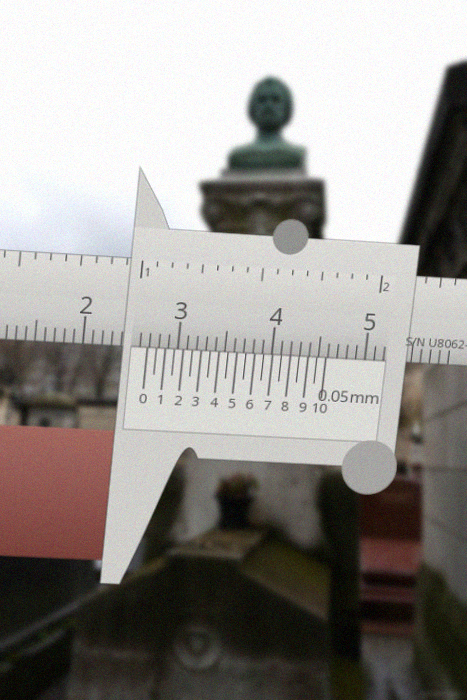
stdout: 26.8; mm
